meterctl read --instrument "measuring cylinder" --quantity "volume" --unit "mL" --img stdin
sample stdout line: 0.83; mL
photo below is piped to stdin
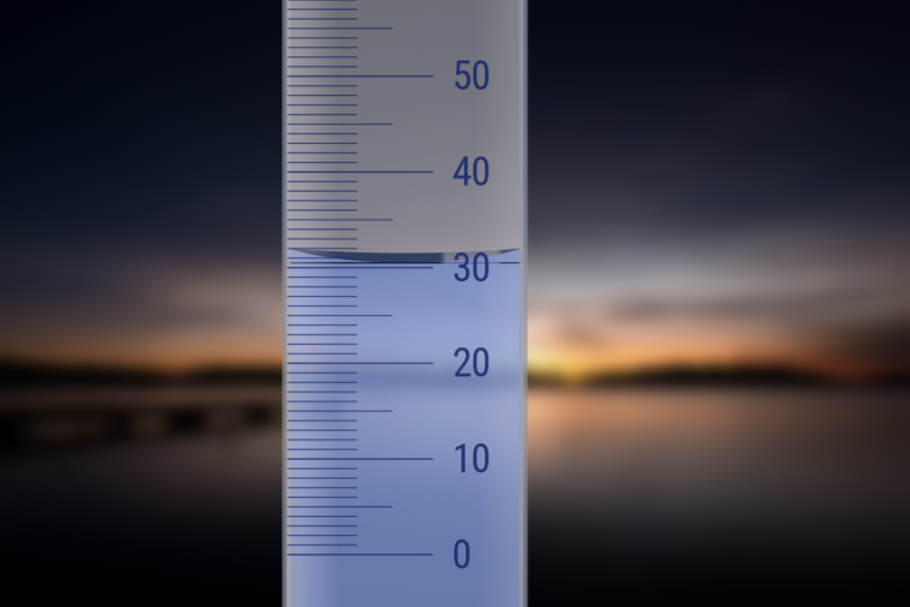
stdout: 30.5; mL
